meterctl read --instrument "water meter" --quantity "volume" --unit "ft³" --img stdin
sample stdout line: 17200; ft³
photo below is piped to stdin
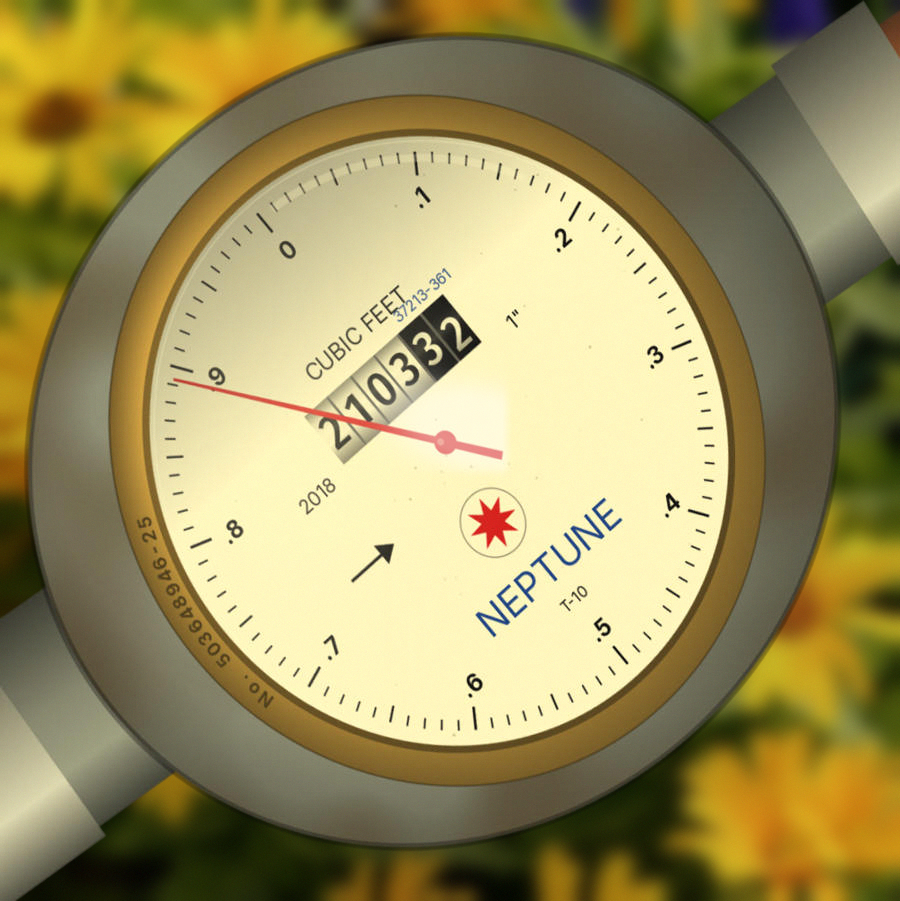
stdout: 210331.89; ft³
